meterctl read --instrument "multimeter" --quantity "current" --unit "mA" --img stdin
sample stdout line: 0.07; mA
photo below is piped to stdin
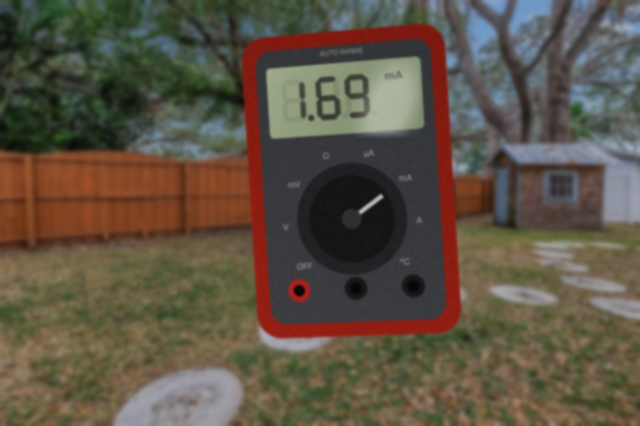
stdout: 1.69; mA
